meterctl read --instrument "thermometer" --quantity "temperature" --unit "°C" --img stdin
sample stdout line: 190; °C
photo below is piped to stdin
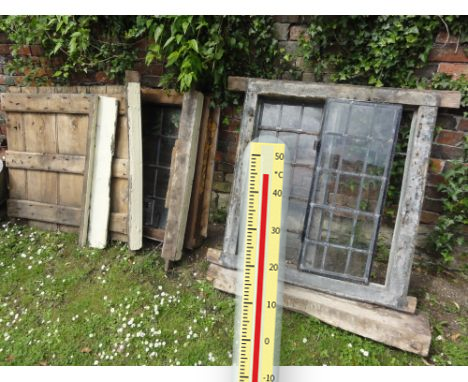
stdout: 45; °C
